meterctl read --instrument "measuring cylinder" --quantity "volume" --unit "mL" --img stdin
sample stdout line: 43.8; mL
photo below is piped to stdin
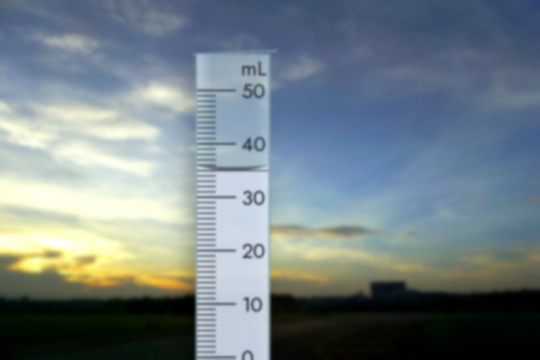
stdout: 35; mL
